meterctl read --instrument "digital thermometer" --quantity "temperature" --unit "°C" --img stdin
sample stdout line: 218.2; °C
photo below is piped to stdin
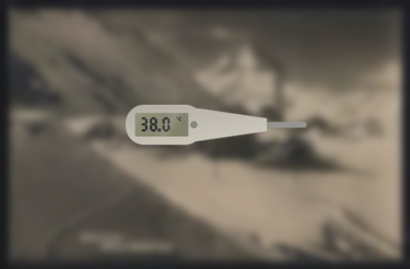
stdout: 38.0; °C
